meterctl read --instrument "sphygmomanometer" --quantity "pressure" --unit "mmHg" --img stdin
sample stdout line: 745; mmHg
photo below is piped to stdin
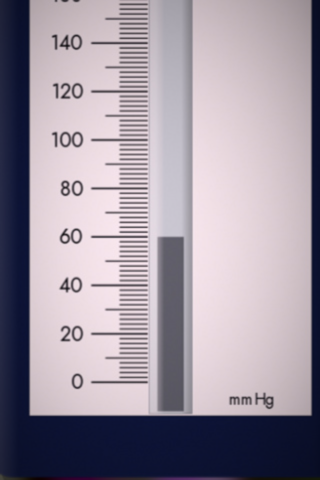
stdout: 60; mmHg
